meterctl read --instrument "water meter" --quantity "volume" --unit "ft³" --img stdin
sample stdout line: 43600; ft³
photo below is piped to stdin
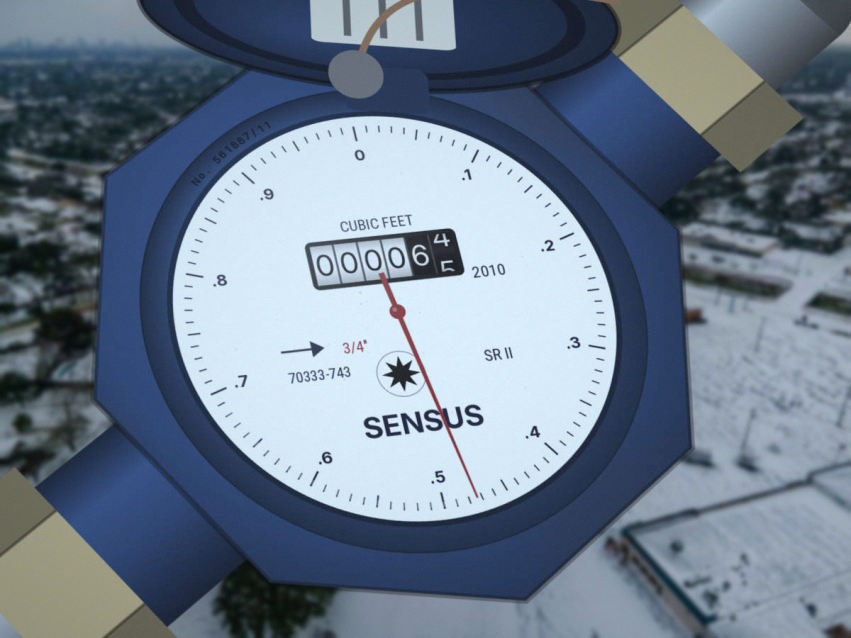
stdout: 64.47; ft³
